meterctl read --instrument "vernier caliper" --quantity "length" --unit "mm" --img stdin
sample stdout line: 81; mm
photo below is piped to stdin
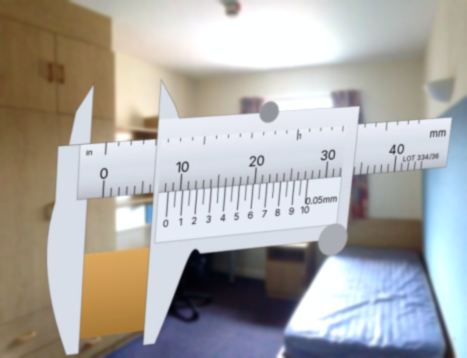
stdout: 8.4; mm
